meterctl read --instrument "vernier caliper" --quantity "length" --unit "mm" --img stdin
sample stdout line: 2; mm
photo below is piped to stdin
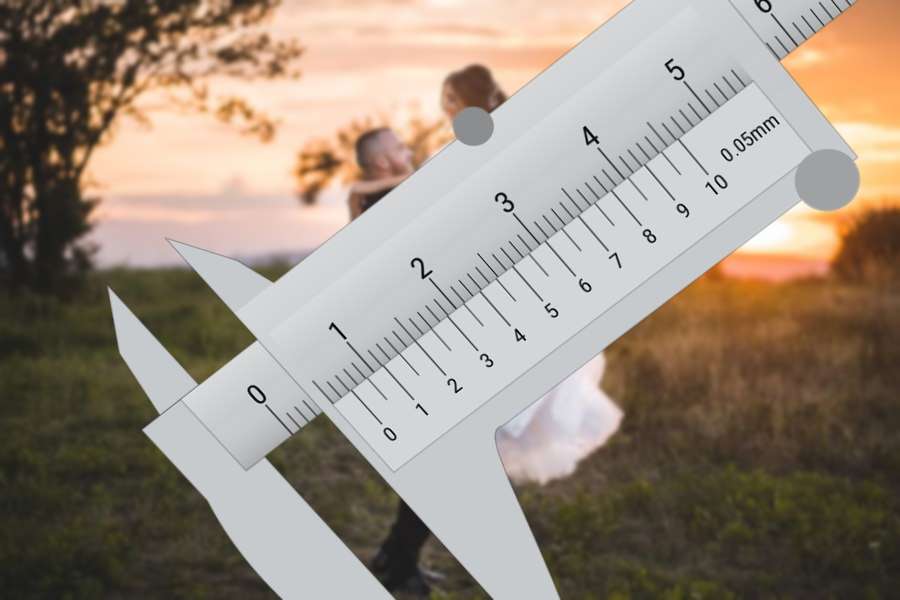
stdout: 7.2; mm
